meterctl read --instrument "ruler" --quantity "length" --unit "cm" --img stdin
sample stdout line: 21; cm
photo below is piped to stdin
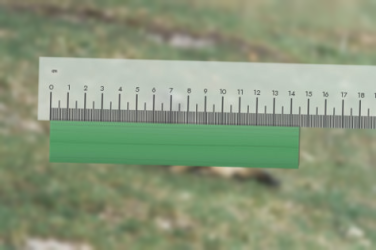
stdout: 14.5; cm
